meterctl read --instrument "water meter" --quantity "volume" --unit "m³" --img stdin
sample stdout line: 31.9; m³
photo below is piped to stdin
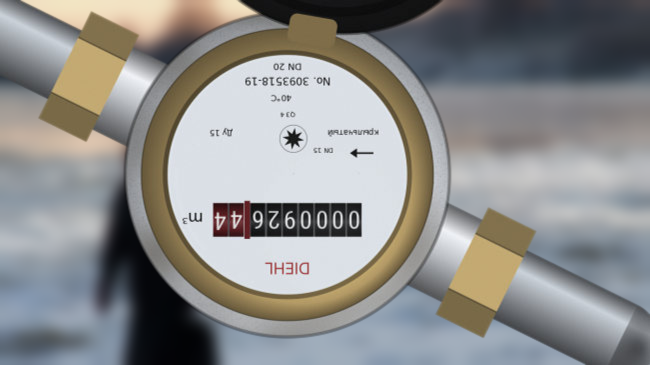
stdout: 926.44; m³
